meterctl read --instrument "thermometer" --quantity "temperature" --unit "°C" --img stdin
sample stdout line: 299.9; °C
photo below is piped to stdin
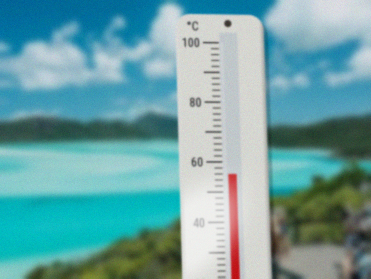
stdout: 56; °C
